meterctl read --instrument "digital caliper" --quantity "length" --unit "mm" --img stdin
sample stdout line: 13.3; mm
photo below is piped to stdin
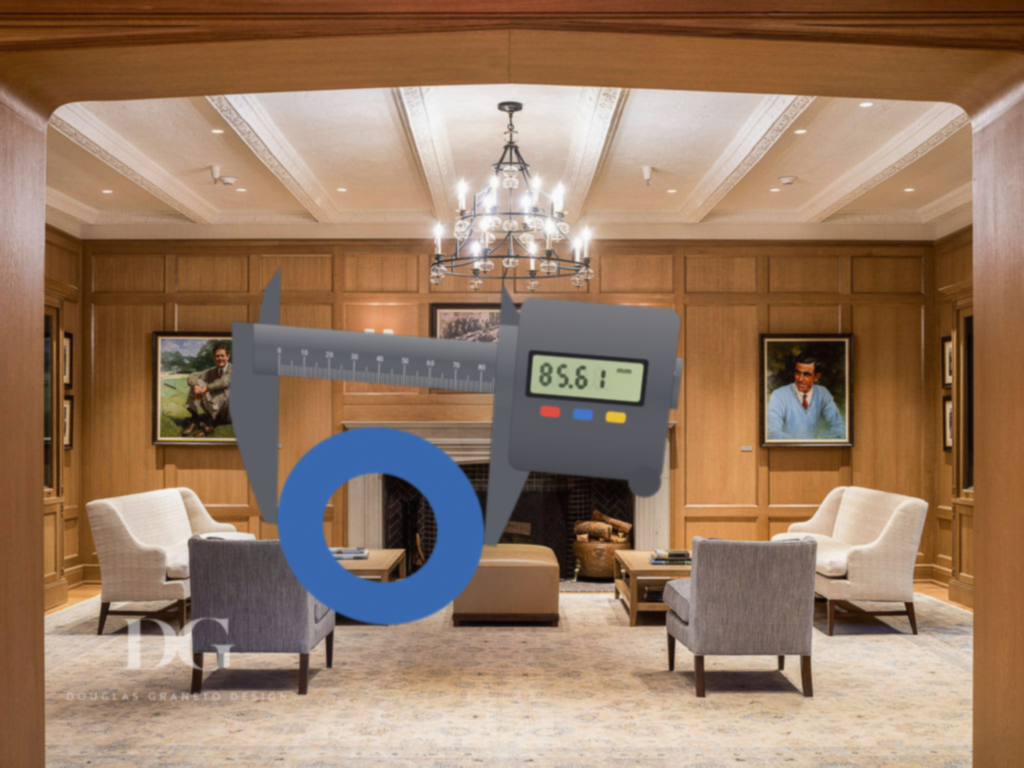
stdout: 85.61; mm
